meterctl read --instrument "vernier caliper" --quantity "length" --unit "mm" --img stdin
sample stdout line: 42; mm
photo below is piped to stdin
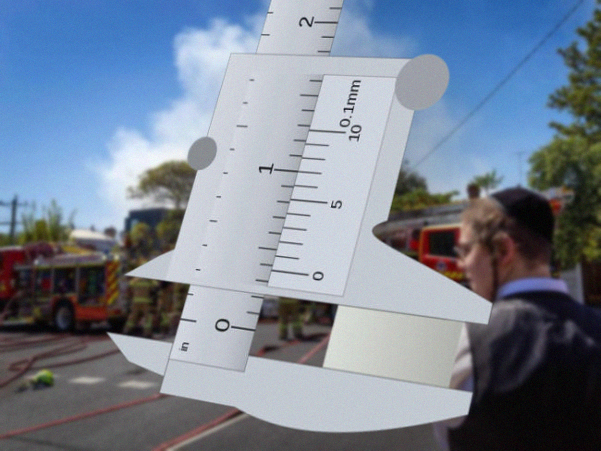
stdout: 3.7; mm
